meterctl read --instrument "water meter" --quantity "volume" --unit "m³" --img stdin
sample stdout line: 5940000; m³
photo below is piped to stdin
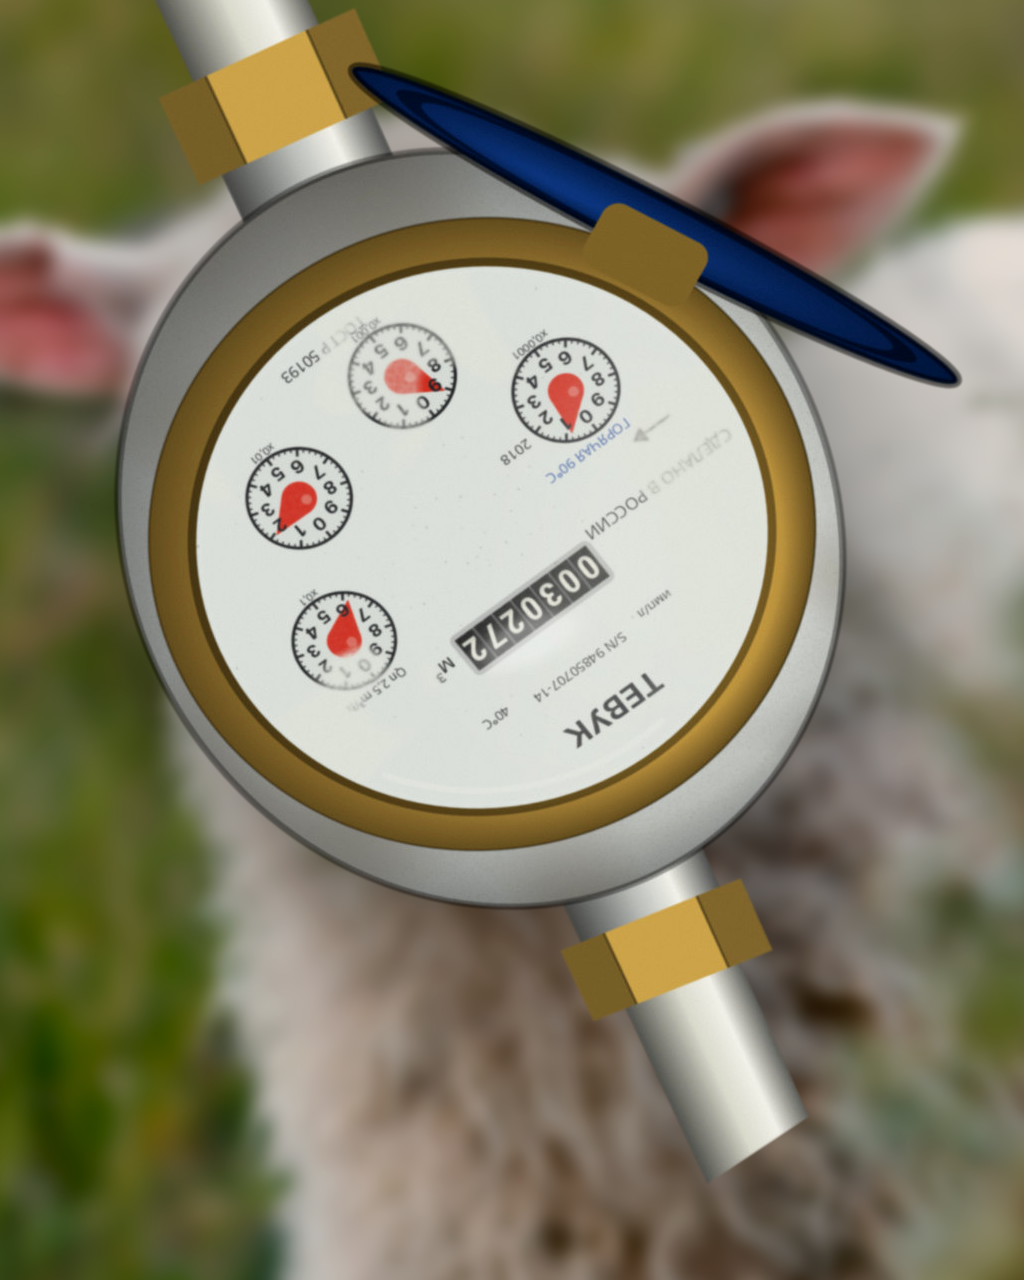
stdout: 30272.6190; m³
